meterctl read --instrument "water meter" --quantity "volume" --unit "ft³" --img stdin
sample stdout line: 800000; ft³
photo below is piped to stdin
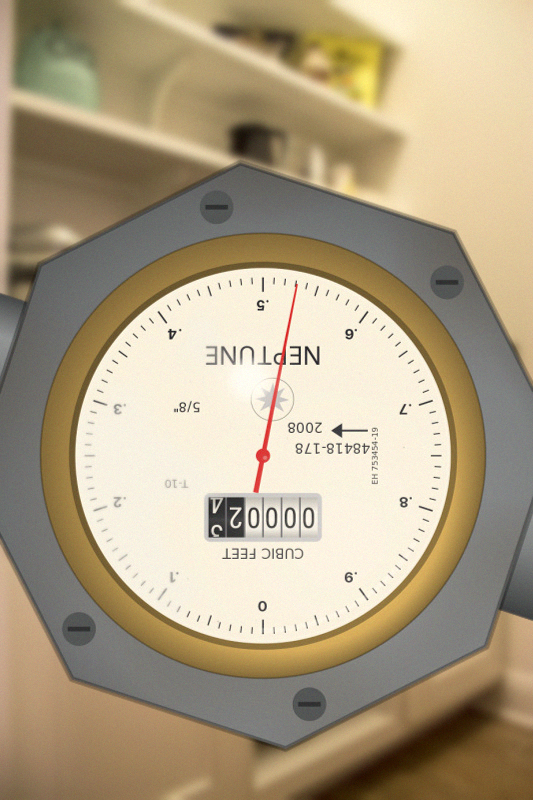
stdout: 23.53; ft³
